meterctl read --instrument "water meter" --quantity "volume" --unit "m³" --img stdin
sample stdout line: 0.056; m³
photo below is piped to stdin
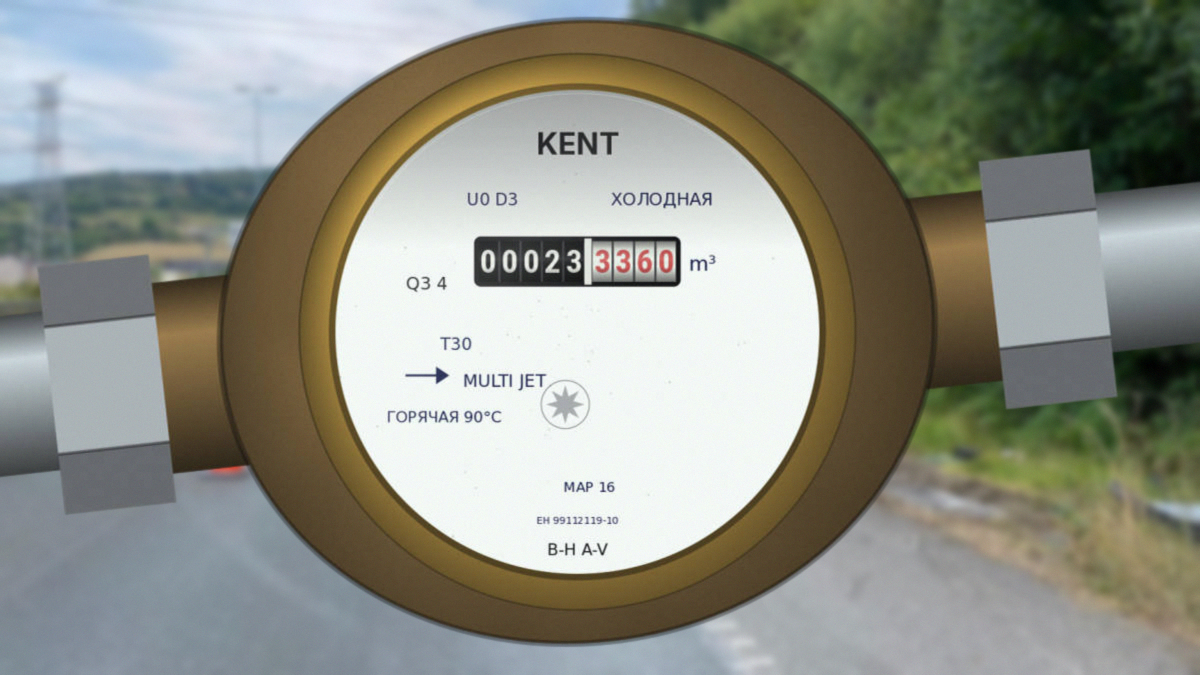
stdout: 23.3360; m³
